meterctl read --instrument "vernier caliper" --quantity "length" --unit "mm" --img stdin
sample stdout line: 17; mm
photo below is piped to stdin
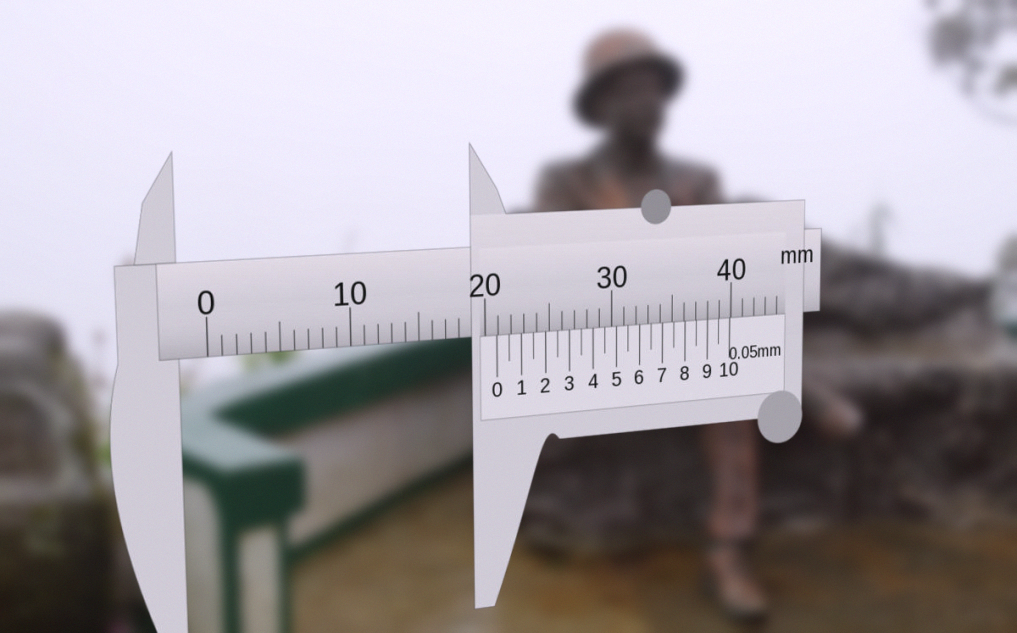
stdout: 20.9; mm
